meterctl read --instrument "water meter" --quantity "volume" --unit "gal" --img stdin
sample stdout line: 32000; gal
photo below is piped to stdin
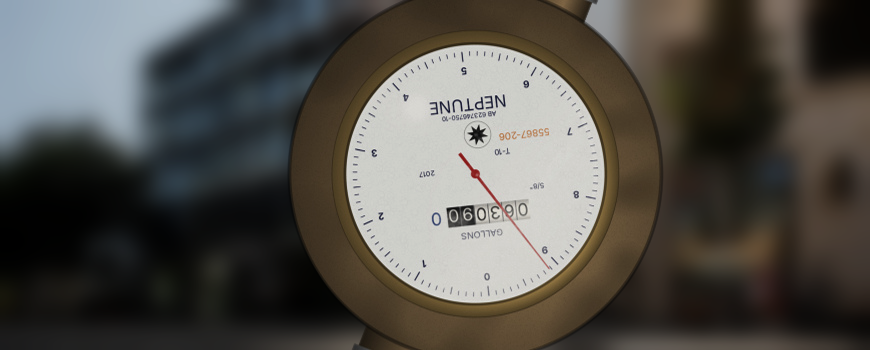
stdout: 630899.1; gal
